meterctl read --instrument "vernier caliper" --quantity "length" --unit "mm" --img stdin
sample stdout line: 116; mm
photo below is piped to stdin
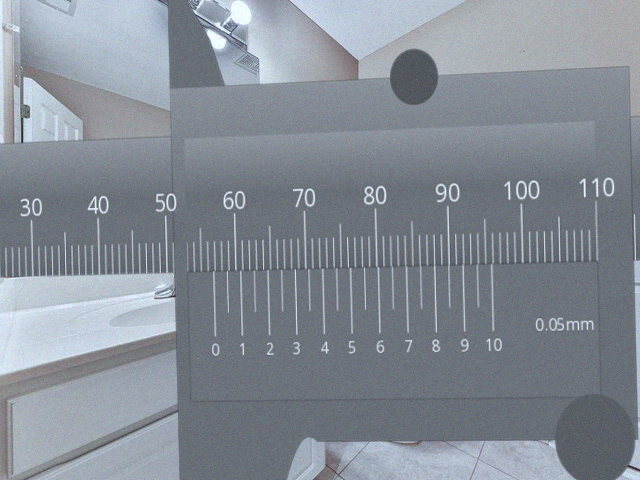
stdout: 56.8; mm
